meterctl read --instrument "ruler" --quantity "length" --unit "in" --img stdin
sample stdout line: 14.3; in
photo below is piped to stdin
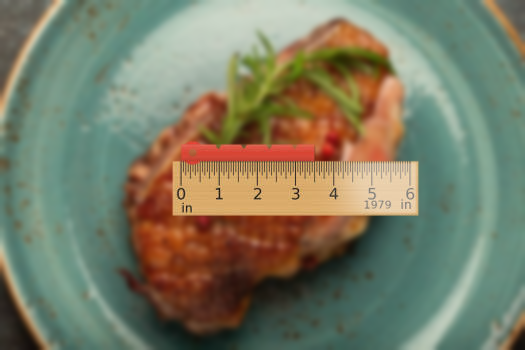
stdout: 3.5; in
